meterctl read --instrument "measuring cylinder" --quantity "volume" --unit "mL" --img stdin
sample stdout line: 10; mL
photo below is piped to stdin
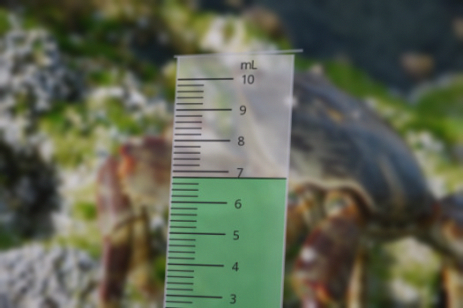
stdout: 6.8; mL
